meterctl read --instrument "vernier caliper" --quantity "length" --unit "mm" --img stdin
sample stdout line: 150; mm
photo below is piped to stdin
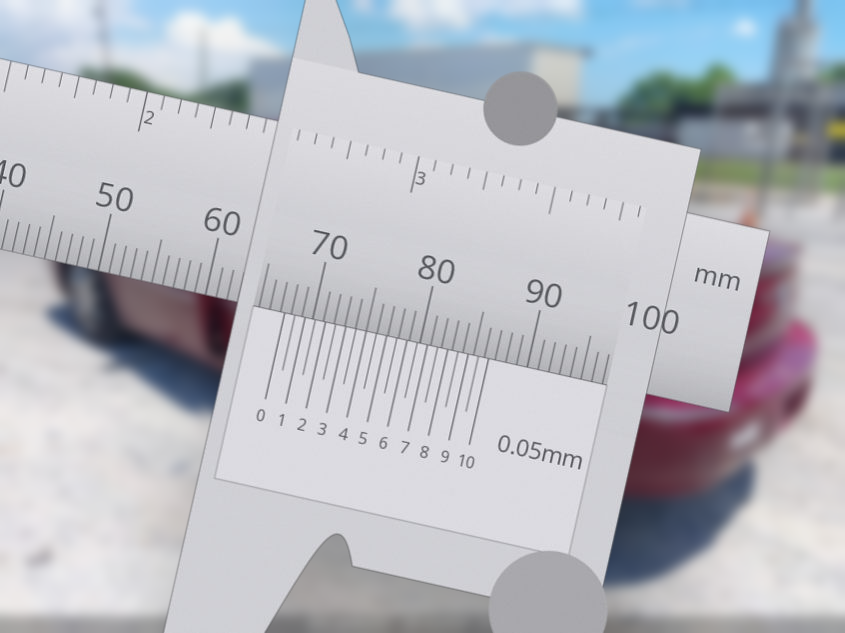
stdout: 67.4; mm
